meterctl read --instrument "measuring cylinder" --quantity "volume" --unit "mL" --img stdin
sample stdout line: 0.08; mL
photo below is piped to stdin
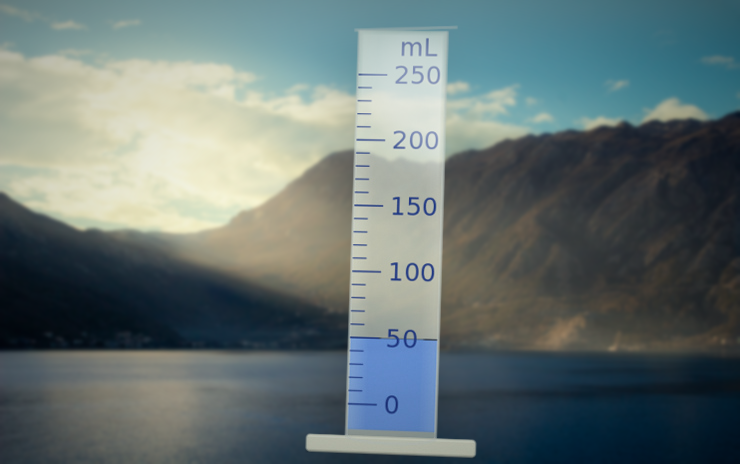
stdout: 50; mL
